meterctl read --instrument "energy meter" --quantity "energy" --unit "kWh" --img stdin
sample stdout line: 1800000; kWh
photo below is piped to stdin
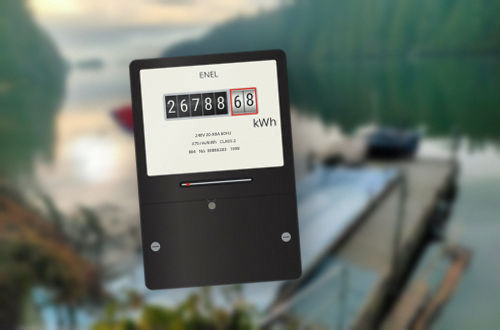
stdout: 26788.68; kWh
